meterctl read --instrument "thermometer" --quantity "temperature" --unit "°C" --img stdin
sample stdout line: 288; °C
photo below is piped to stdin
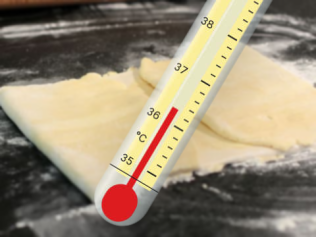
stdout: 36.3; °C
